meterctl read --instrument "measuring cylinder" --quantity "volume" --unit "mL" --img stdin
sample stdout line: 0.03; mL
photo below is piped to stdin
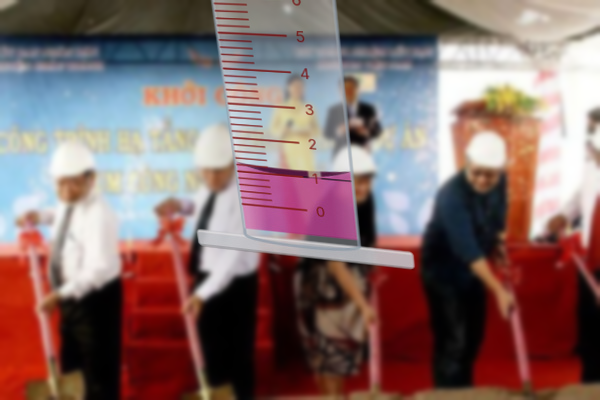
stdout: 1; mL
